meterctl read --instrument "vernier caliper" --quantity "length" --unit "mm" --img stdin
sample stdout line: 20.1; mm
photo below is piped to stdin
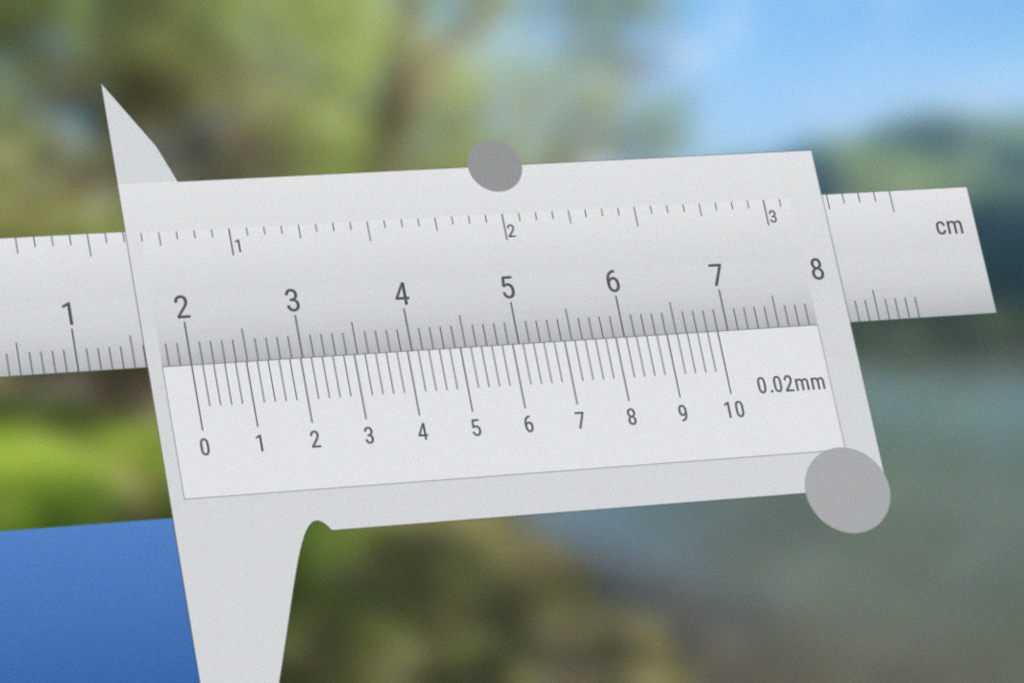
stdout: 20.0; mm
